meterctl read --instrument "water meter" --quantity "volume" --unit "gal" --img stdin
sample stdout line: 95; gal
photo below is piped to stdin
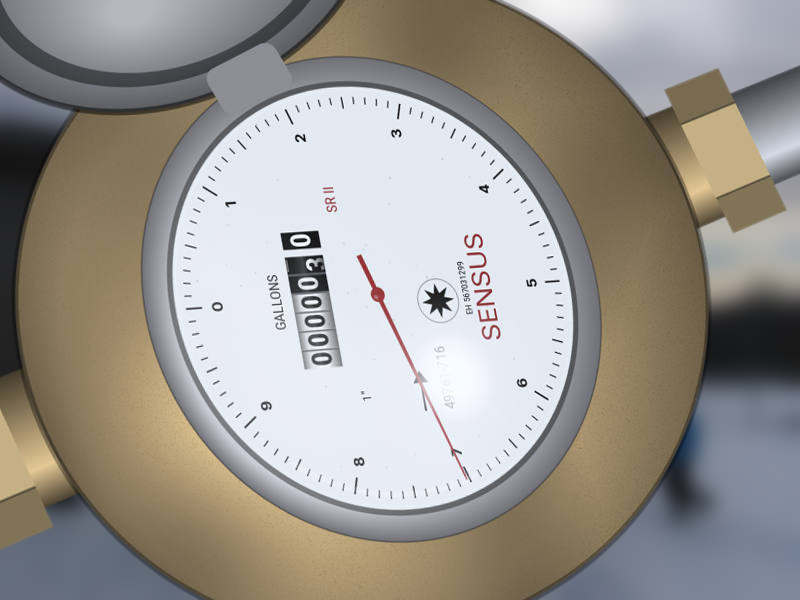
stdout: 27.0; gal
